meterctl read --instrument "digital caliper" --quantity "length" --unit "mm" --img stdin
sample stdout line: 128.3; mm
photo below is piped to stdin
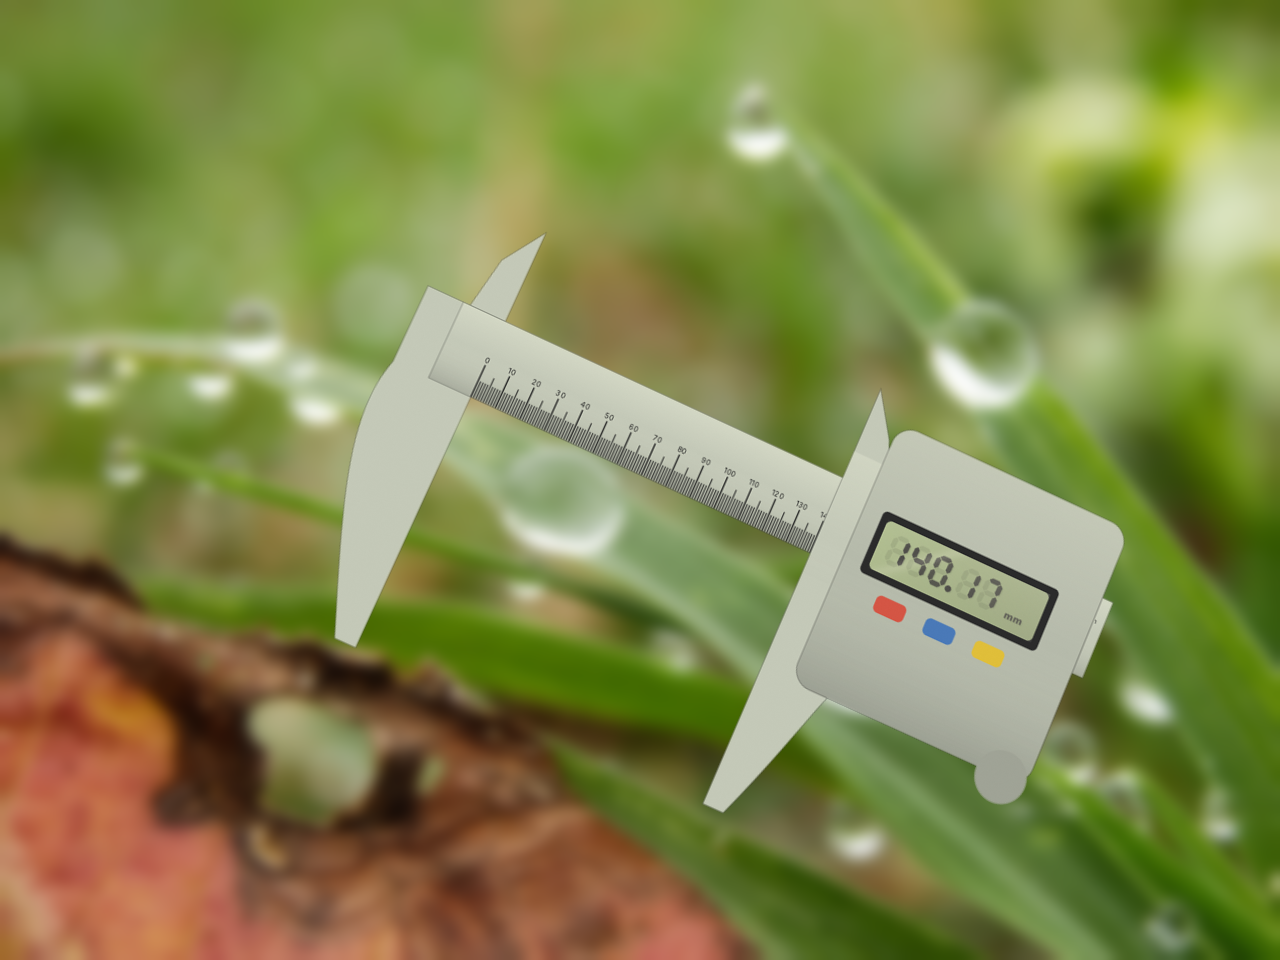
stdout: 140.17; mm
